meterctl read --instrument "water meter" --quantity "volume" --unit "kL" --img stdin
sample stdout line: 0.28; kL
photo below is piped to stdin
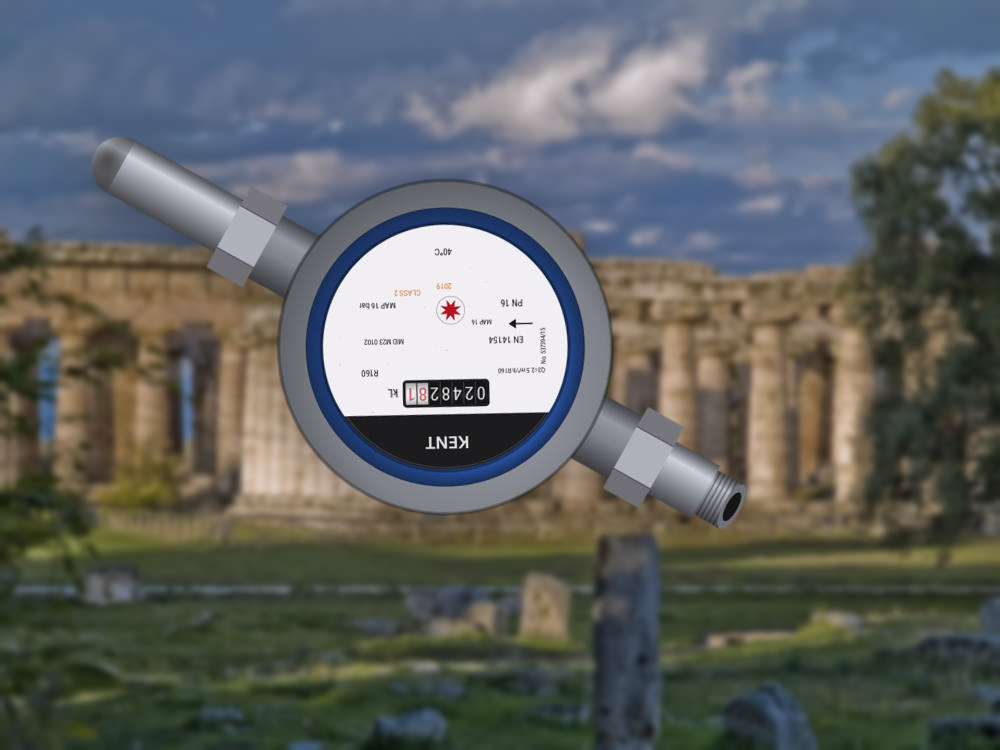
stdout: 2482.81; kL
